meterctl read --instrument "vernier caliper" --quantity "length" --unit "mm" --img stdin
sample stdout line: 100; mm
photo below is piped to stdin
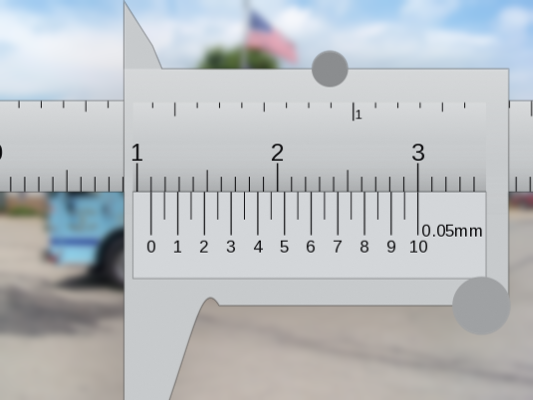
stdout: 11.0; mm
